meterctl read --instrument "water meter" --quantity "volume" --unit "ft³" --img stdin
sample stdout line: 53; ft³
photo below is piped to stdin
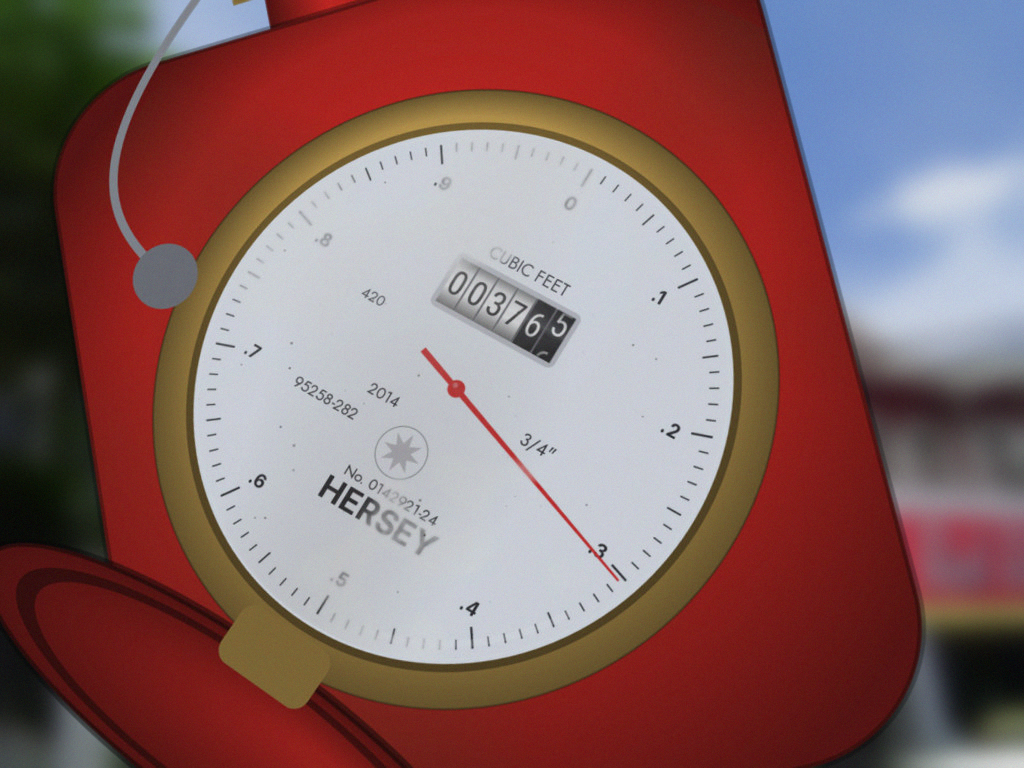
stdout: 3765.30; ft³
